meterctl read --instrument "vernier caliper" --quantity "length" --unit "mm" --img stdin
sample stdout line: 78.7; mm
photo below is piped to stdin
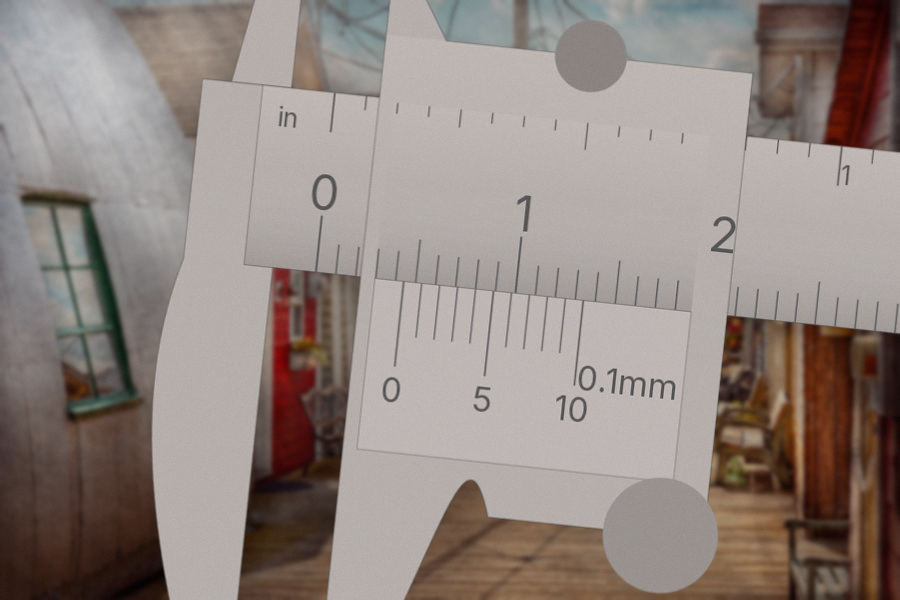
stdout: 4.4; mm
